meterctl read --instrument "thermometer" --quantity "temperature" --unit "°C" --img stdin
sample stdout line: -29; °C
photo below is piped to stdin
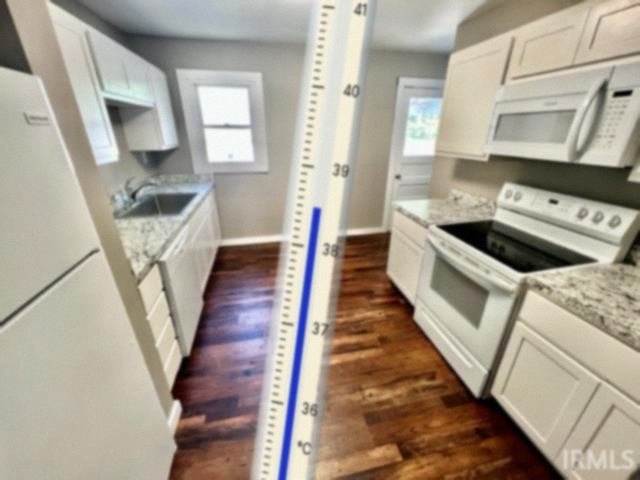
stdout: 38.5; °C
